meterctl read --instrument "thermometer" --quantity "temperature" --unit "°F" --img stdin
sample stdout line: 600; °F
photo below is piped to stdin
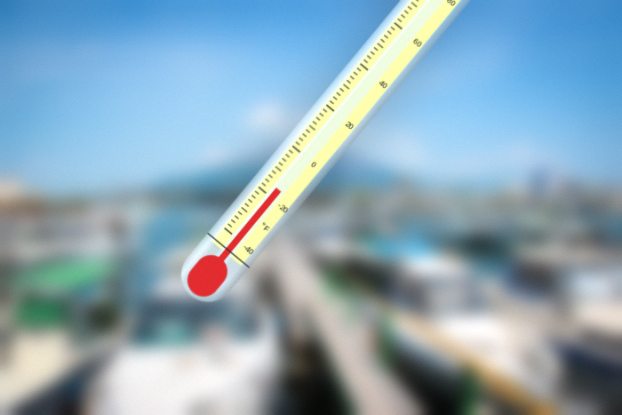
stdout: -16; °F
